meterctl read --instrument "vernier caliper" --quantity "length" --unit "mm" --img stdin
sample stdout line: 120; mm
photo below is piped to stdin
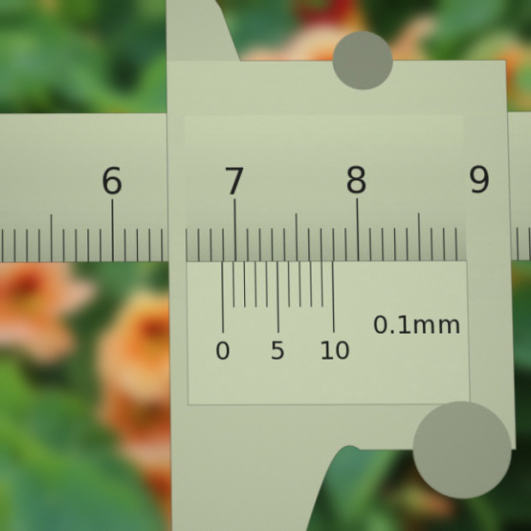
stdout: 68.9; mm
